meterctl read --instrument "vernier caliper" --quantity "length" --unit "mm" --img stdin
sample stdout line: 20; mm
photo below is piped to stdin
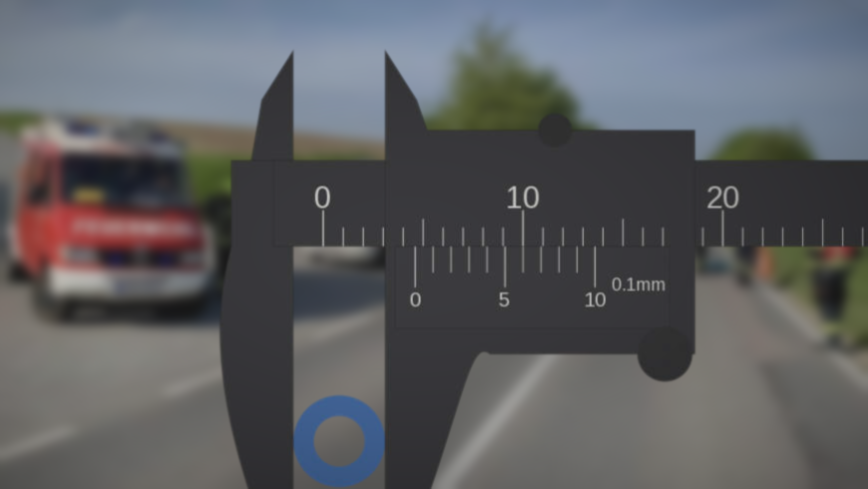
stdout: 4.6; mm
